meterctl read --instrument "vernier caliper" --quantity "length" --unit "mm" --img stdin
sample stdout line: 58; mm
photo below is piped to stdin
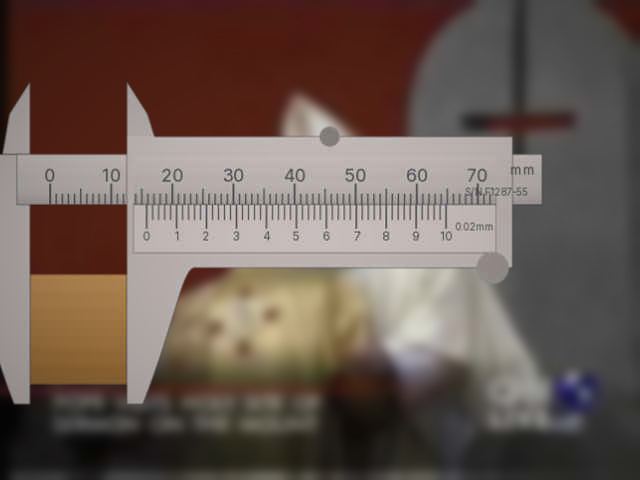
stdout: 15.8; mm
